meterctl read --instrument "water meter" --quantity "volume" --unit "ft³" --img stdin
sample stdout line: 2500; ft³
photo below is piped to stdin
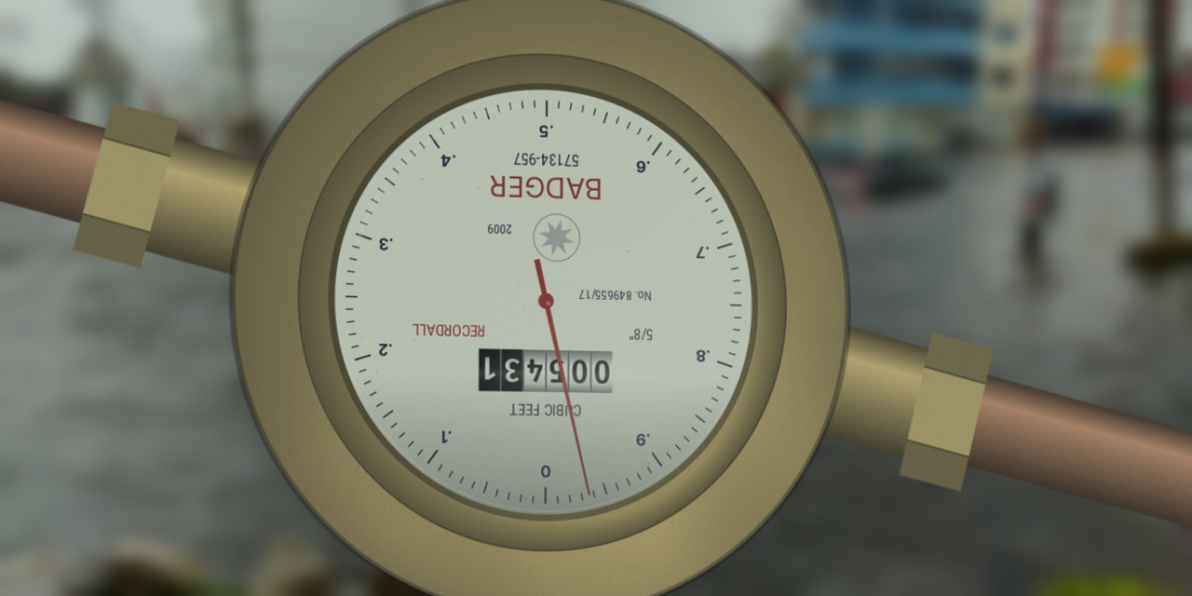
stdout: 5430.96; ft³
